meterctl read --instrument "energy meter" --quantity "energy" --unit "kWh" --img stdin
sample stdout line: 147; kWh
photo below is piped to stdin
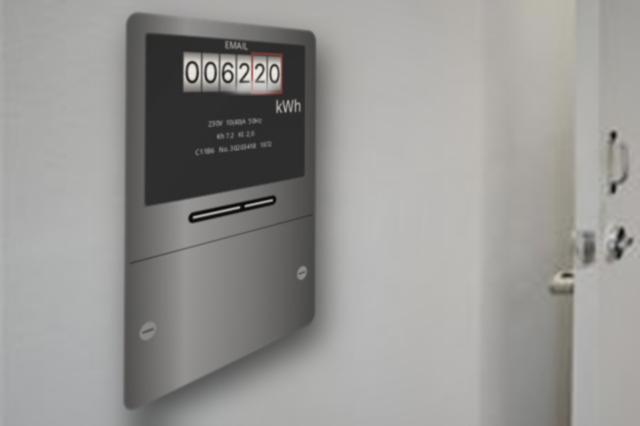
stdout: 62.20; kWh
